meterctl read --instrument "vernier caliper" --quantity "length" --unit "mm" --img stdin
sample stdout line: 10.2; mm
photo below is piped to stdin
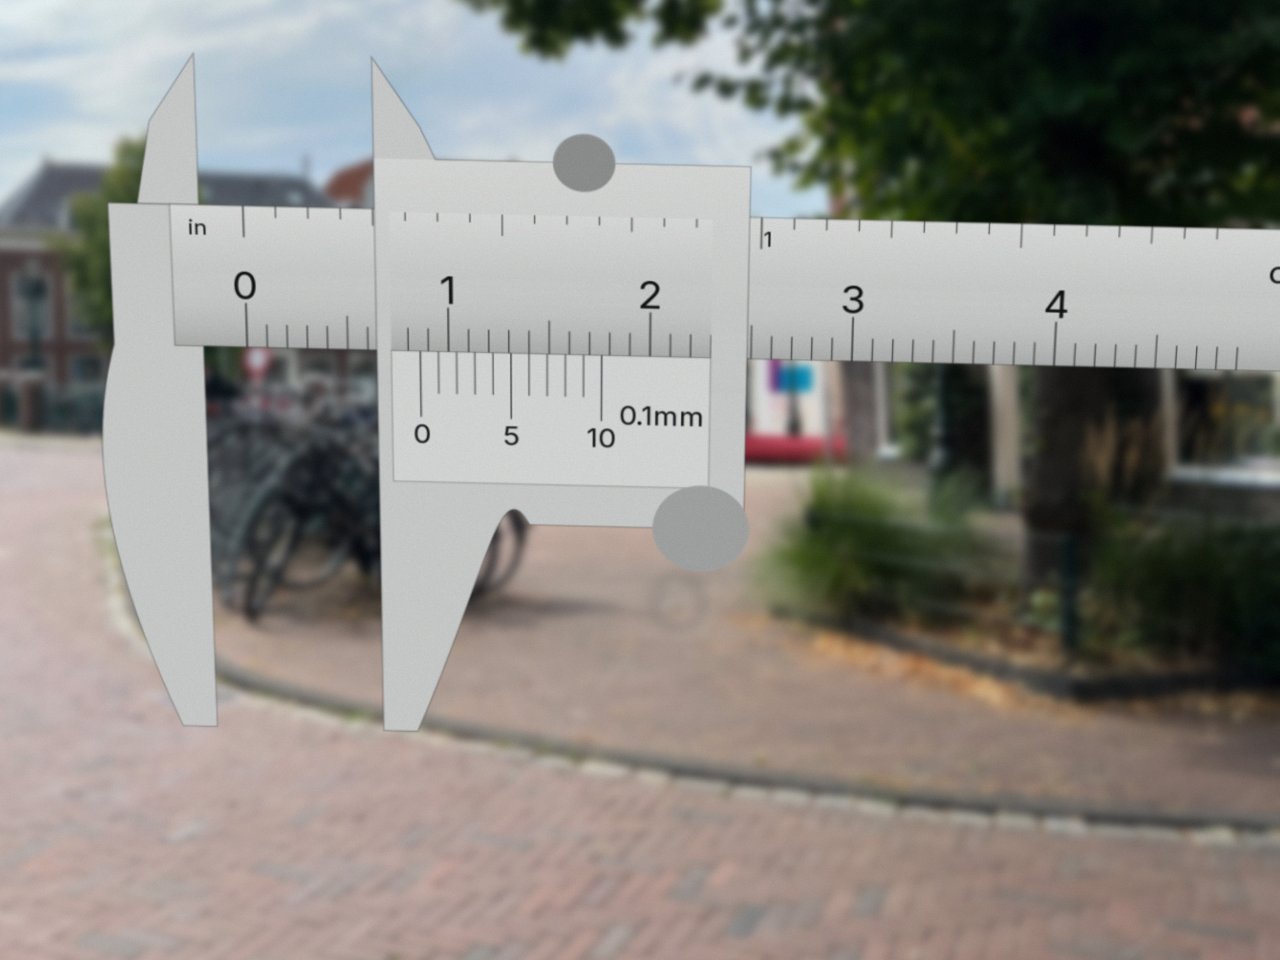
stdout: 8.6; mm
